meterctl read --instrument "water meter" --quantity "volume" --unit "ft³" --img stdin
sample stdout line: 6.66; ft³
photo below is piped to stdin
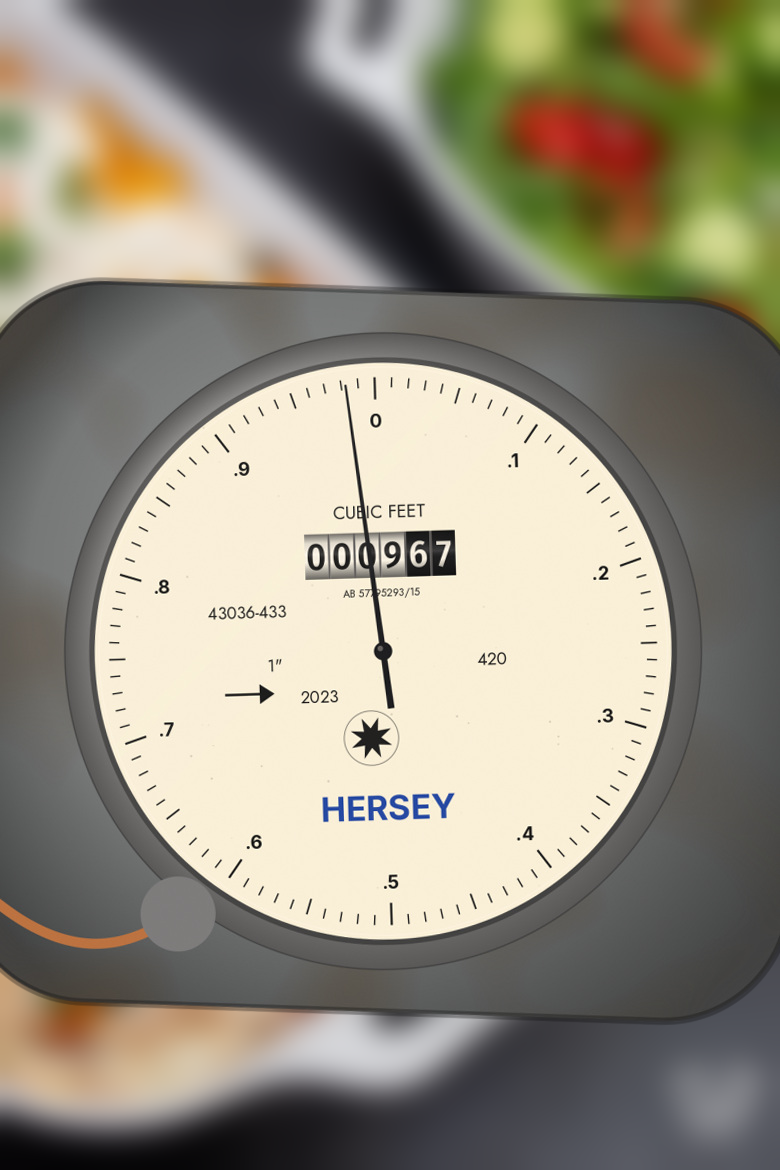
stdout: 966.98; ft³
